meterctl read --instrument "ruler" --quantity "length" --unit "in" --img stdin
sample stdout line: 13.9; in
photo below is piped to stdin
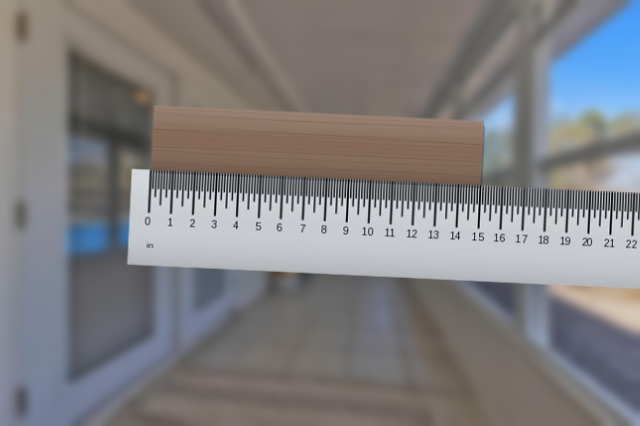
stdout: 15; in
